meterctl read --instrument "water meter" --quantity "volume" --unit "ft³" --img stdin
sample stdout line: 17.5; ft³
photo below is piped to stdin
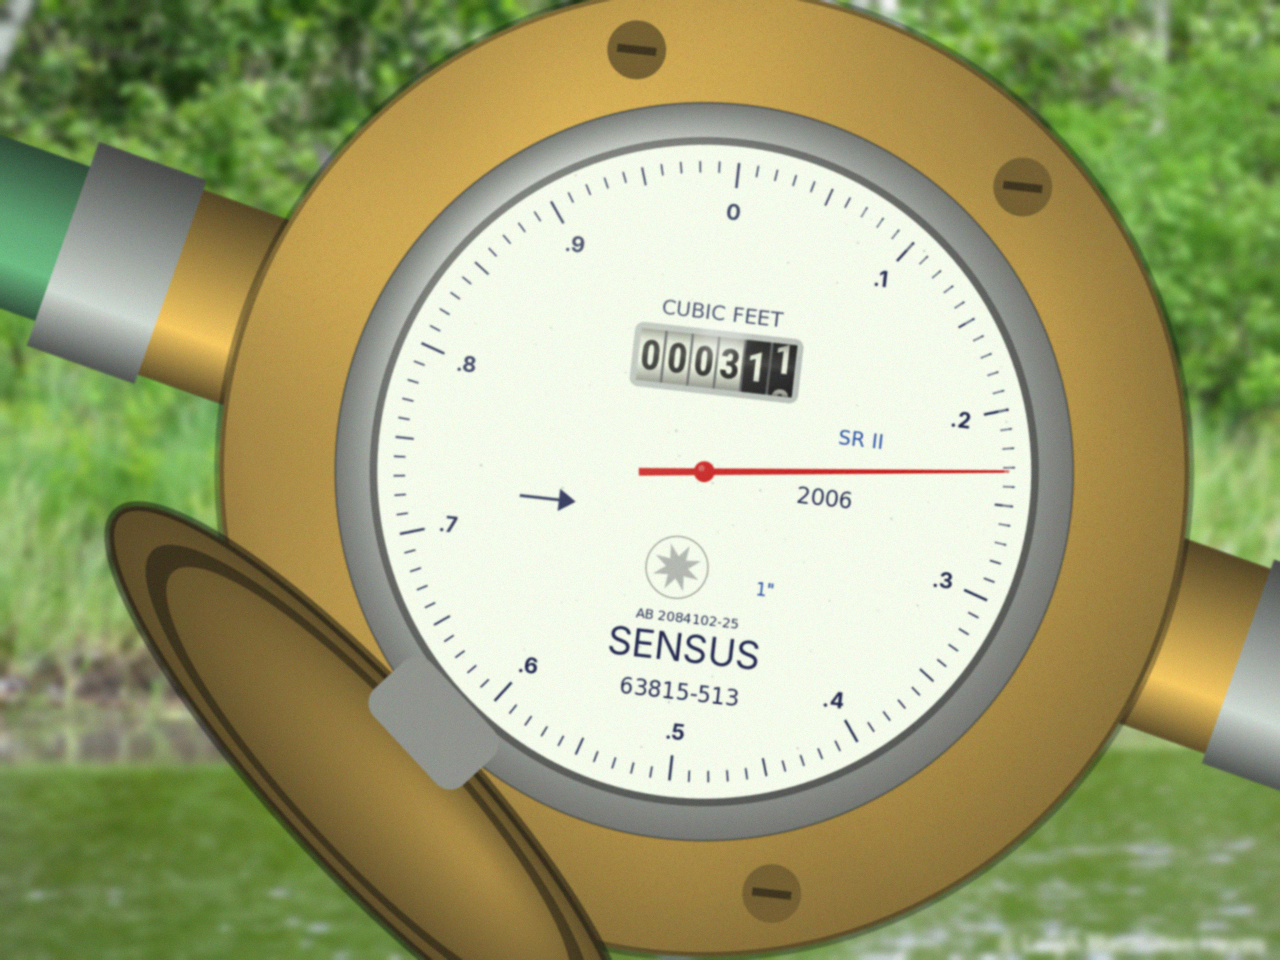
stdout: 311.23; ft³
